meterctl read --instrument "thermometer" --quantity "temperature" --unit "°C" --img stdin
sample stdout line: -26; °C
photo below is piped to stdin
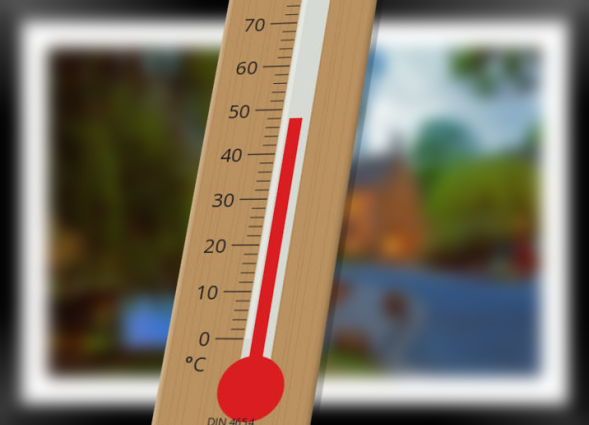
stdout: 48; °C
